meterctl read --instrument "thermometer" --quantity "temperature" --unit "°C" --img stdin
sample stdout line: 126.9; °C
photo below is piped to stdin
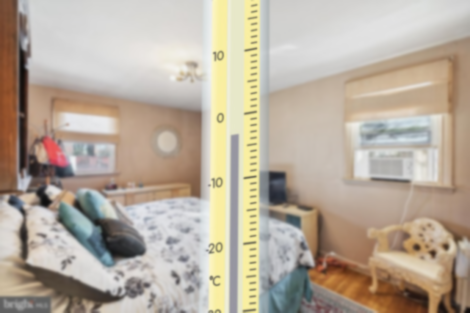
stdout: -3; °C
